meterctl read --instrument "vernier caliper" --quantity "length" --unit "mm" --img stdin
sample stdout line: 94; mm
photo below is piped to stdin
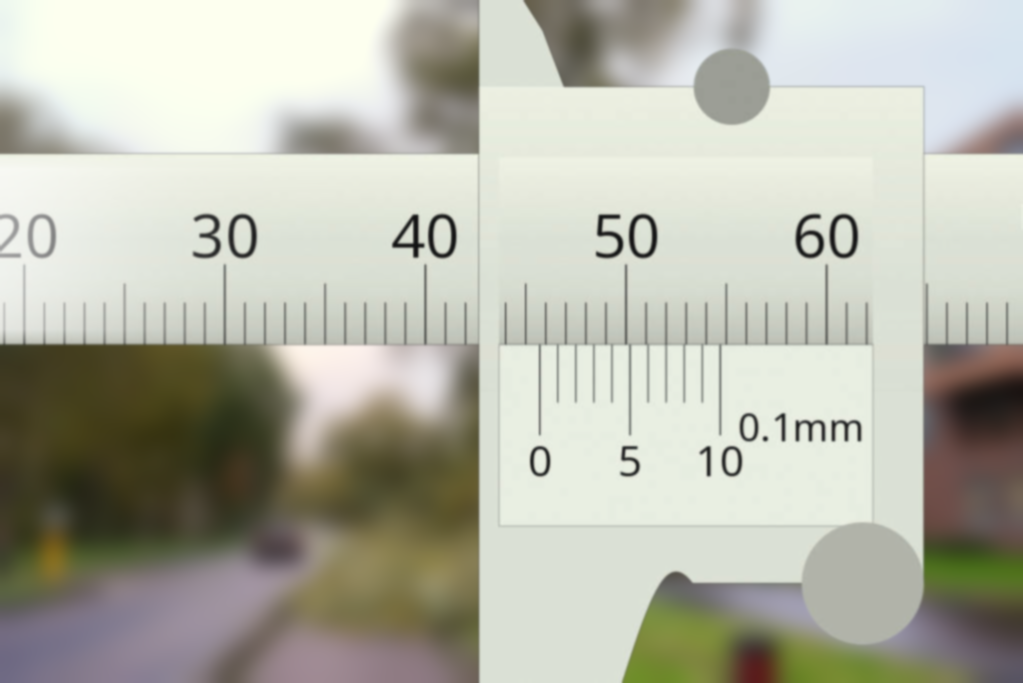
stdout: 45.7; mm
